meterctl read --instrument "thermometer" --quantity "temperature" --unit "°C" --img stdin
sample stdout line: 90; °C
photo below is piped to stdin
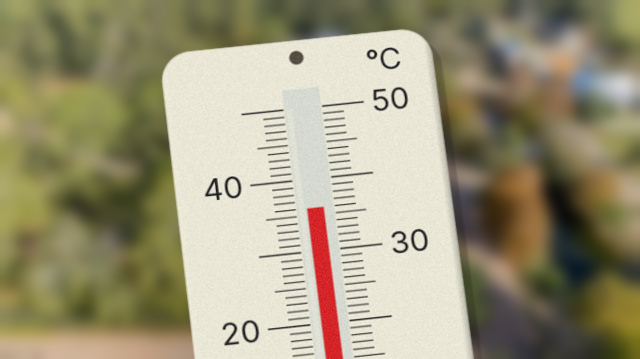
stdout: 36; °C
